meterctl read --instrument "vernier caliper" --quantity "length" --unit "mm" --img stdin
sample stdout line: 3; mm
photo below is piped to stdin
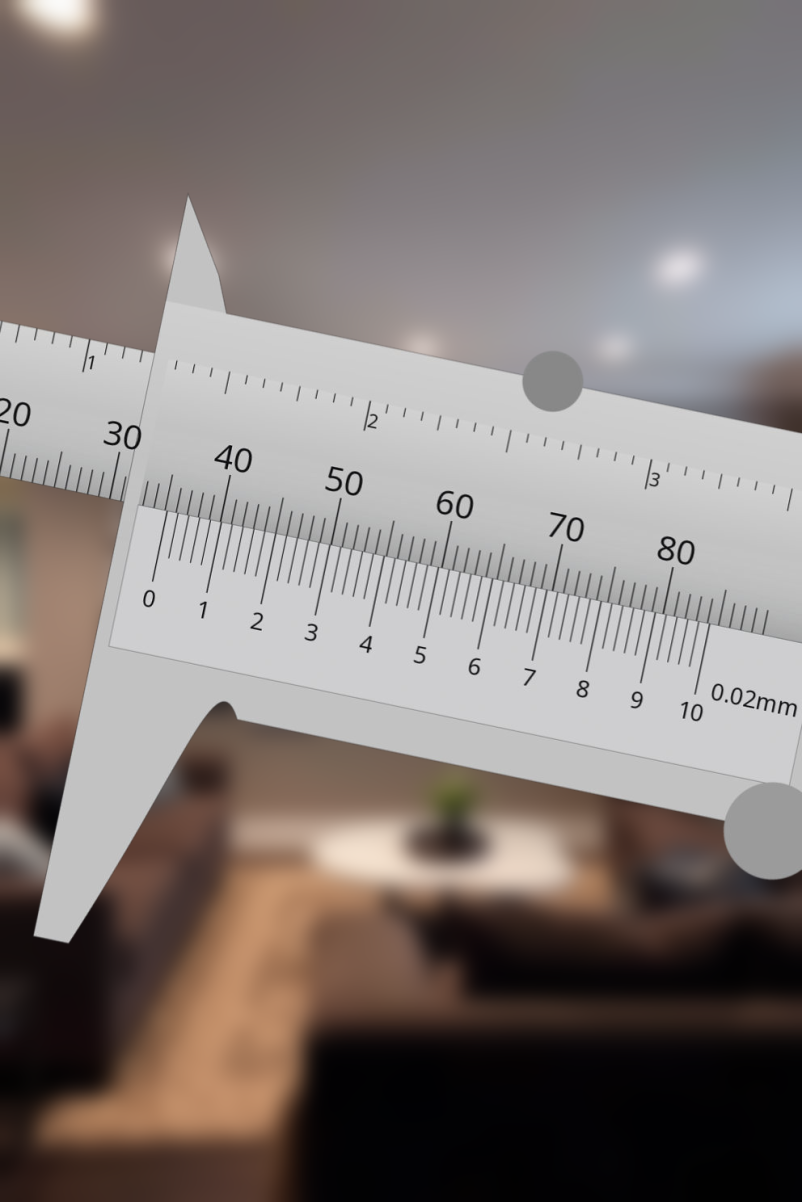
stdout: 35.2; mm
